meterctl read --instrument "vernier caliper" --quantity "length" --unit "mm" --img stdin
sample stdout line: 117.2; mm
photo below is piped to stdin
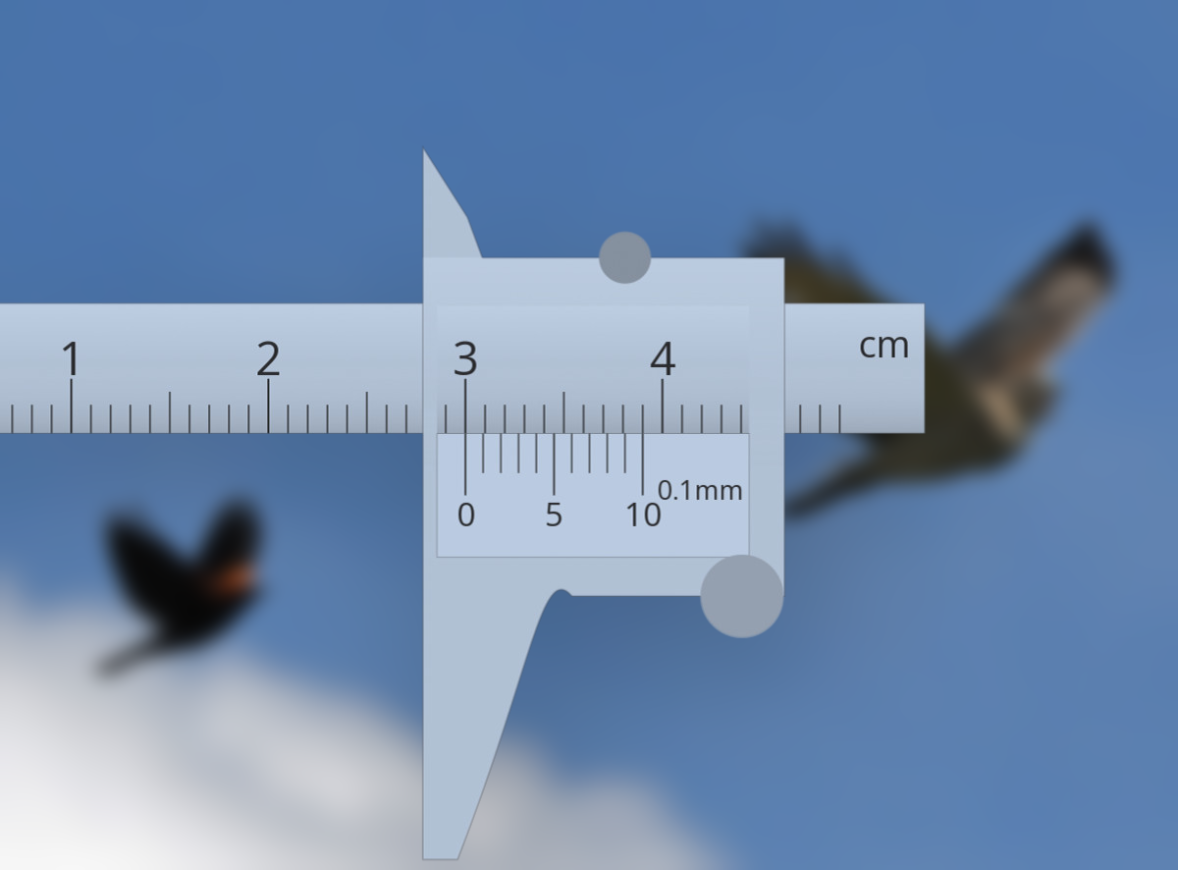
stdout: 30.0; mm
